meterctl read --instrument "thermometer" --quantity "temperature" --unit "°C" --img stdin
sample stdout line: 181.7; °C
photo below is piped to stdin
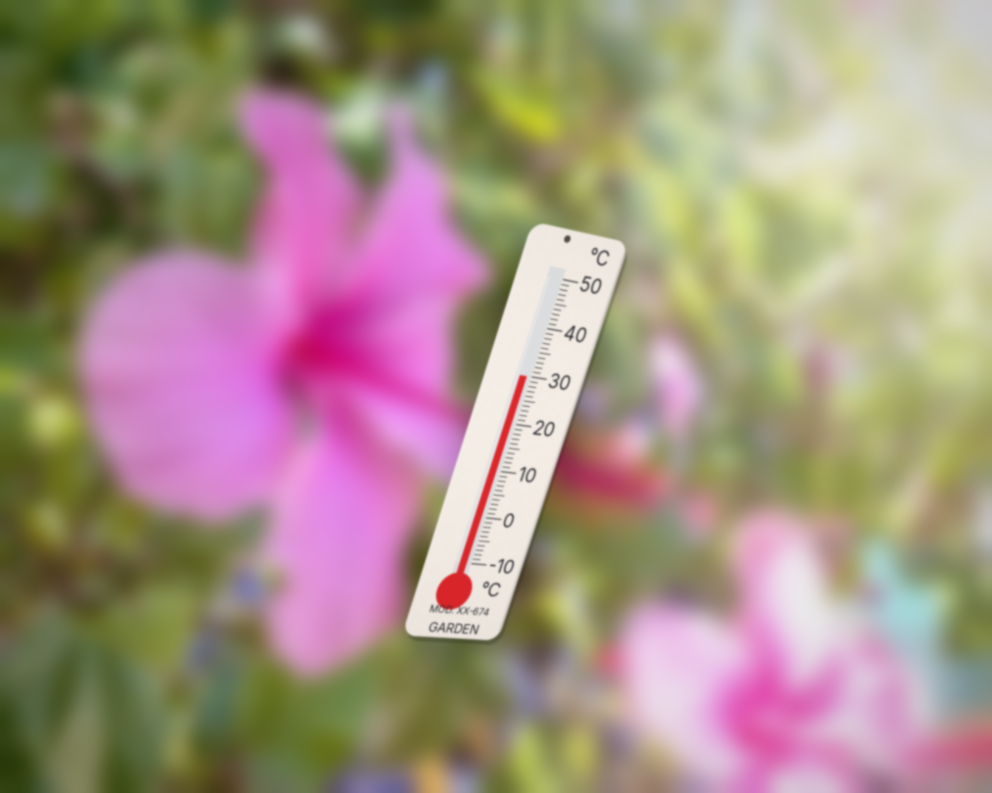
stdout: 30; °C
